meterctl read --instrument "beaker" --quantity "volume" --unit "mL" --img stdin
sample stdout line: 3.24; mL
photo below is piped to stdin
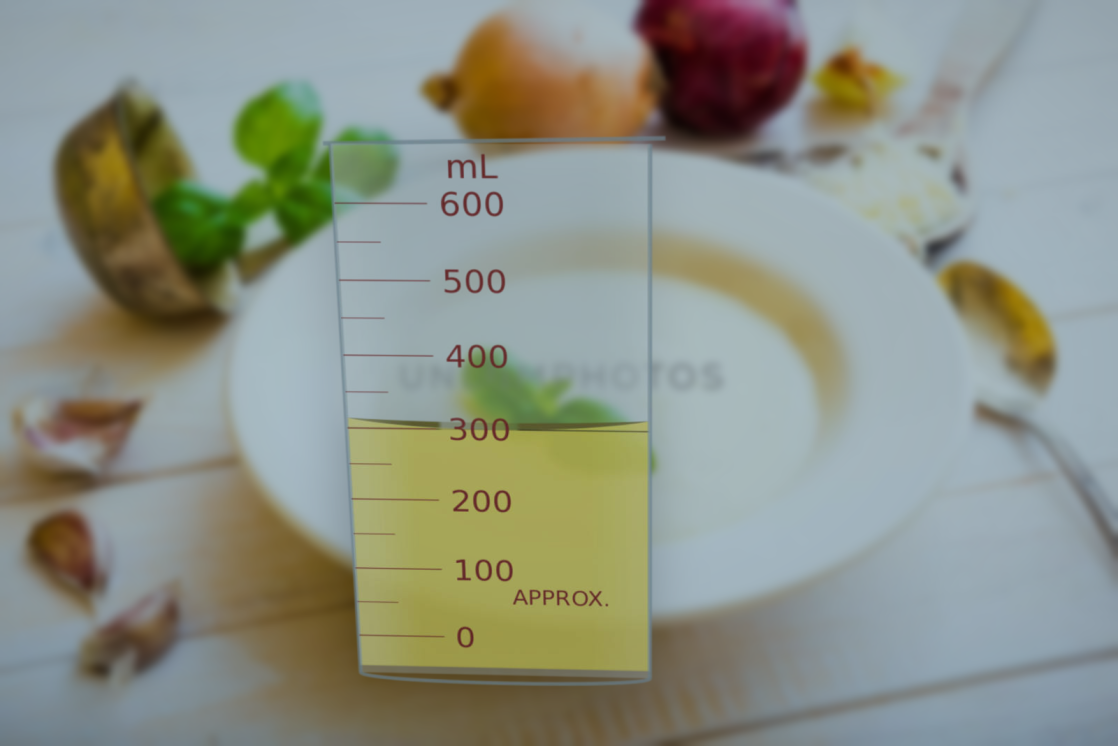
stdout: 300; mL
